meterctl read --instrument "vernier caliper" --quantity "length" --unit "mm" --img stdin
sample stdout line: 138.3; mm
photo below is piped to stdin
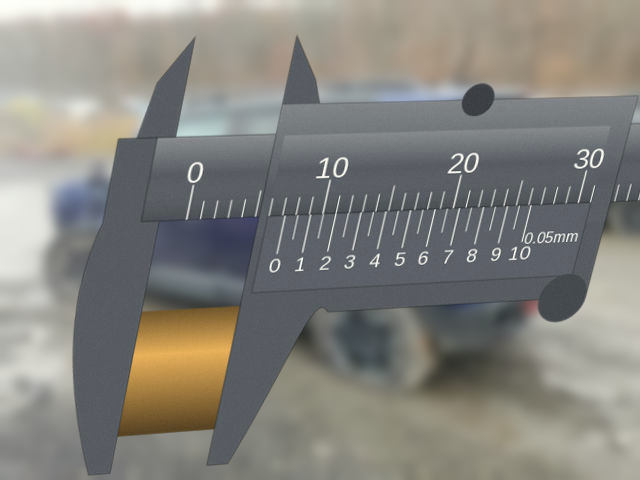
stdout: 7.2; mm
